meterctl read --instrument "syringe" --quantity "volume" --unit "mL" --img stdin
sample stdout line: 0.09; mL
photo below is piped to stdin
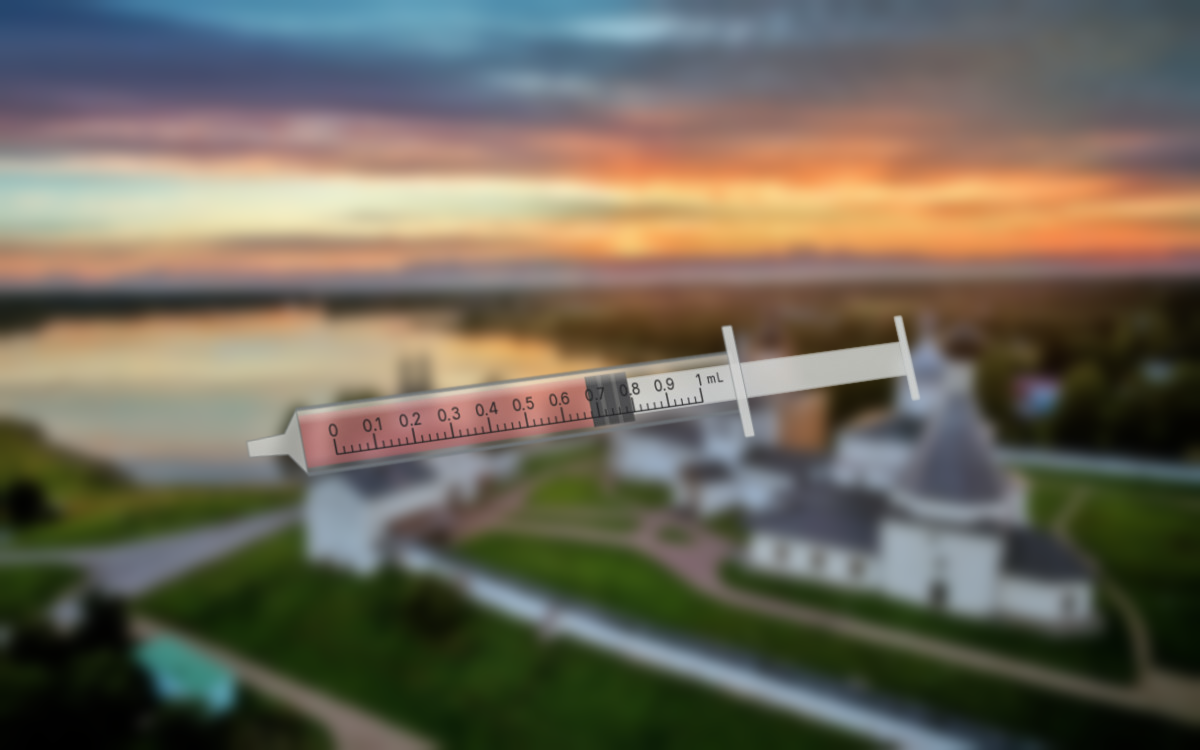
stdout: 0.68; mL
